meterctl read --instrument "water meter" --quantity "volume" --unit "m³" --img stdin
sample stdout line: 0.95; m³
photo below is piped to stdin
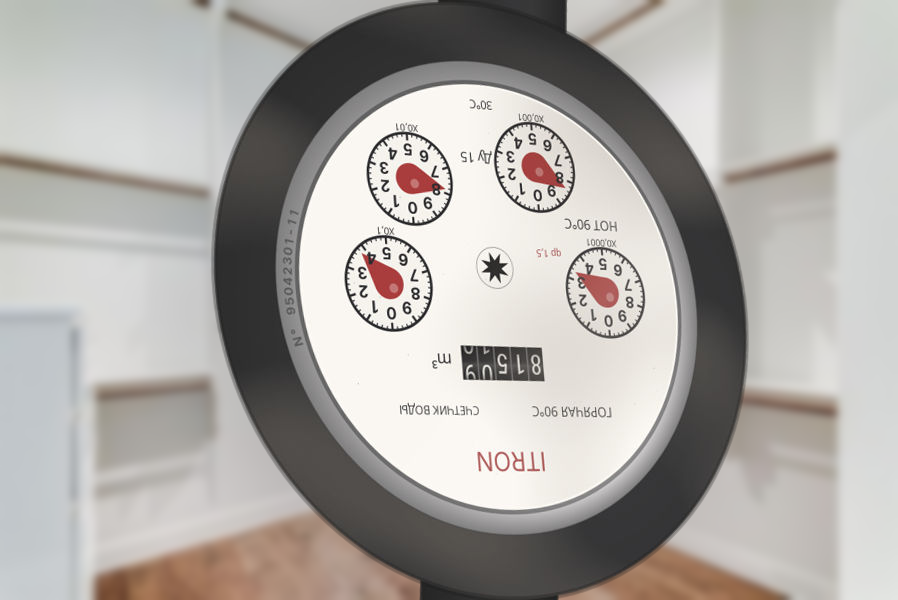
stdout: 81509.3783; m³
